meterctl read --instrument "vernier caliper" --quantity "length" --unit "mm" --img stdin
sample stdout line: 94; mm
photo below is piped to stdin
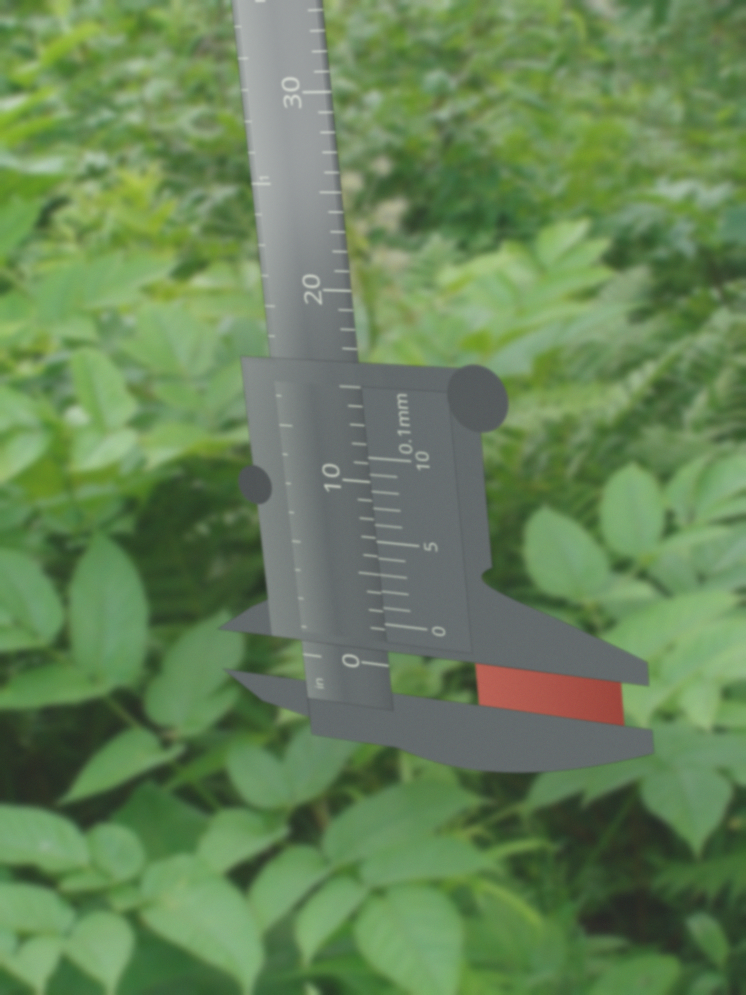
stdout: 2.3; mm
